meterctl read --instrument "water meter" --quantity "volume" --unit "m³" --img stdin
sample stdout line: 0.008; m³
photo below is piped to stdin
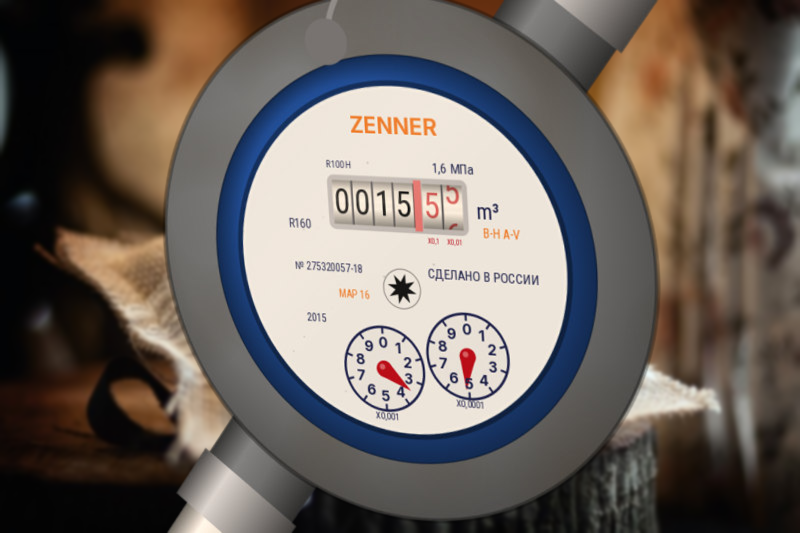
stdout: 15.5535; m³
